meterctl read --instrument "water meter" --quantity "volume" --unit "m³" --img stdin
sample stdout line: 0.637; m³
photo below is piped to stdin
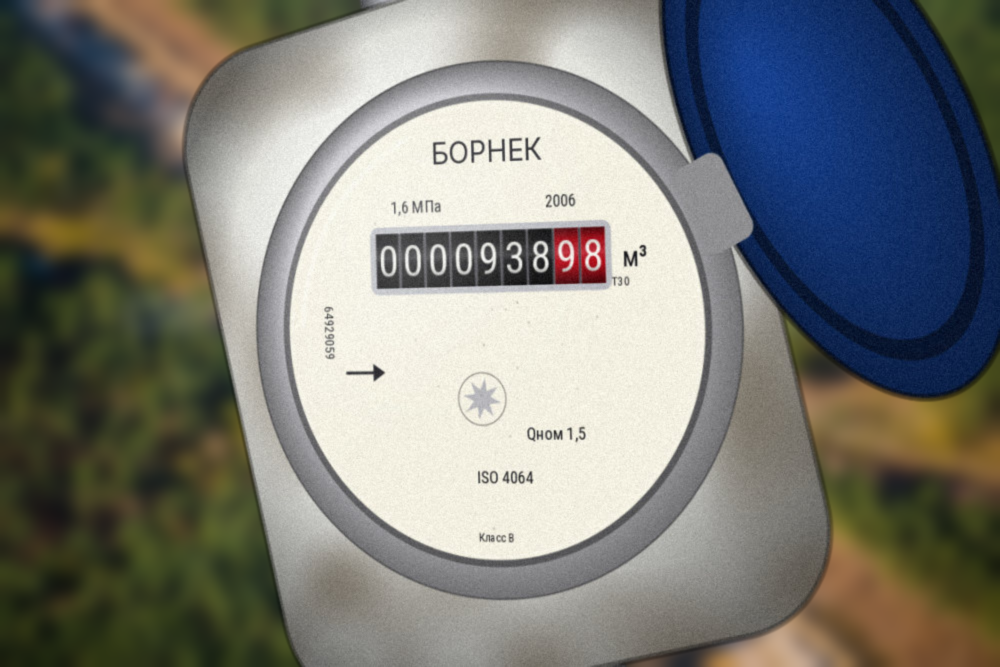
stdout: 938.98; m³
